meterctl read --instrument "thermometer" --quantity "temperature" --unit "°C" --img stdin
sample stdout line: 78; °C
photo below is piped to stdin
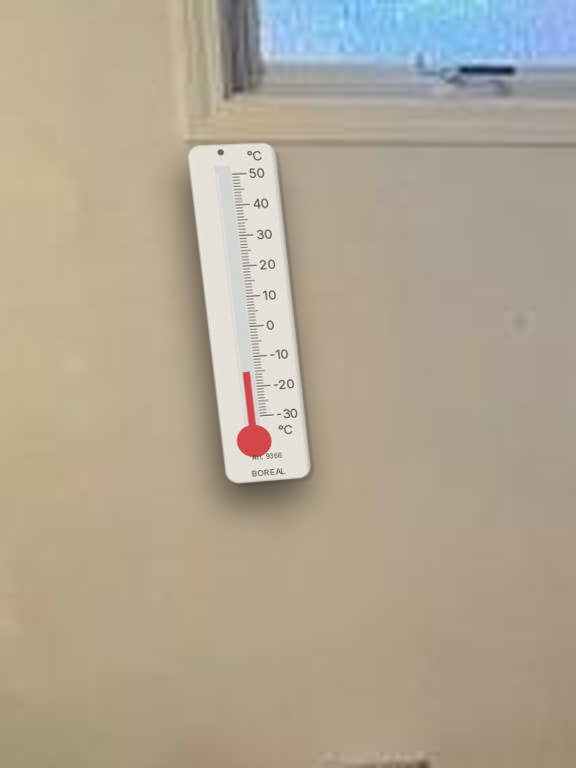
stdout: -15; °C
